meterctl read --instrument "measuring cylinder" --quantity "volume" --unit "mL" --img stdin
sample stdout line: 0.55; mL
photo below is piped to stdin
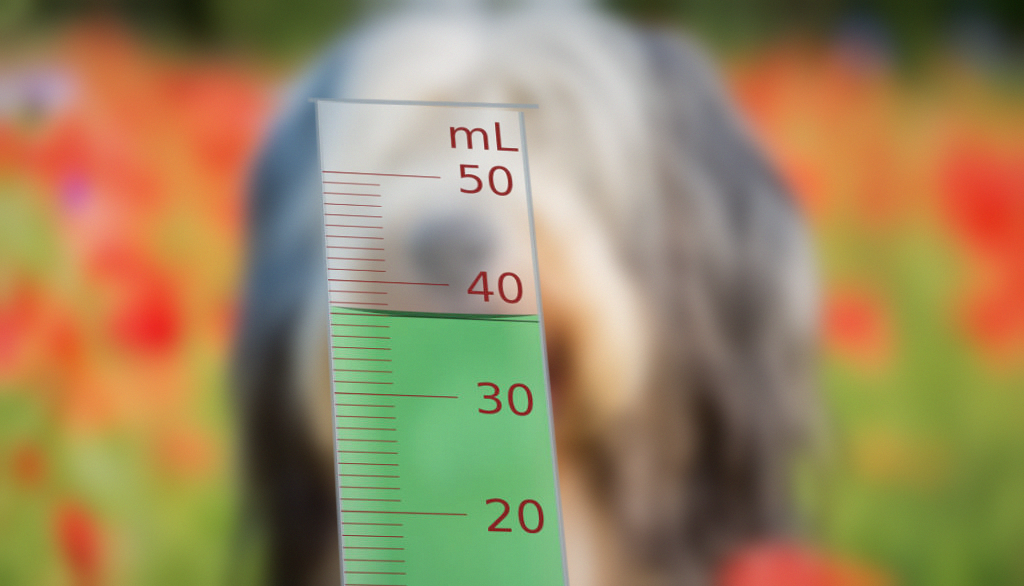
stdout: 37; mL
